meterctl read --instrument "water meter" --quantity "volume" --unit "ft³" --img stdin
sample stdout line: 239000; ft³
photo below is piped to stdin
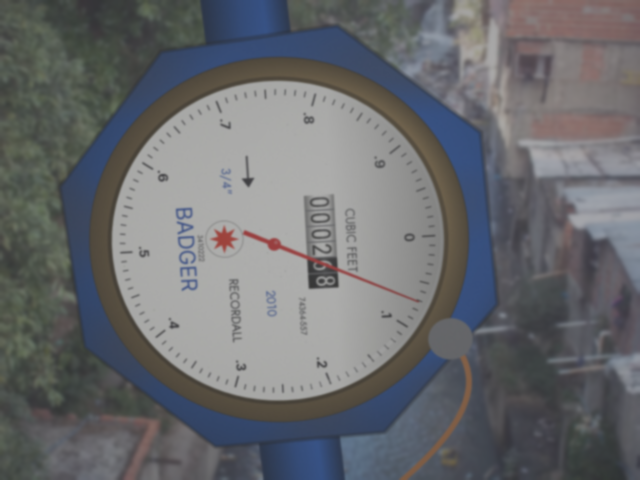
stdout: 268.07; ft³
